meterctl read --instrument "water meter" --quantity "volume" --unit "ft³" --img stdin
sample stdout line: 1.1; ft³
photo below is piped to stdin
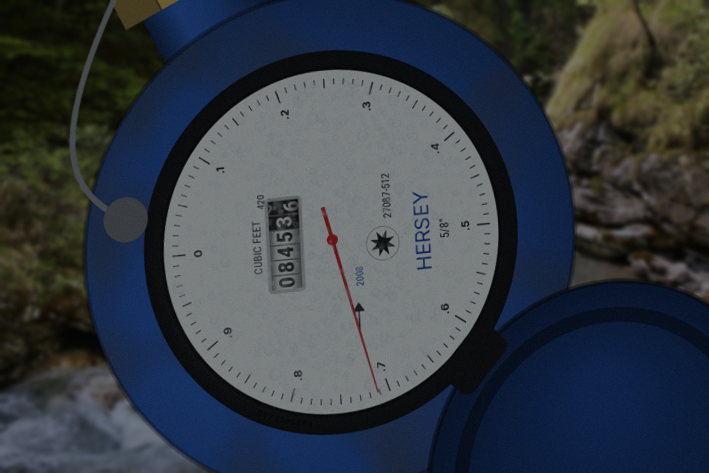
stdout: 84535.71; ft³
